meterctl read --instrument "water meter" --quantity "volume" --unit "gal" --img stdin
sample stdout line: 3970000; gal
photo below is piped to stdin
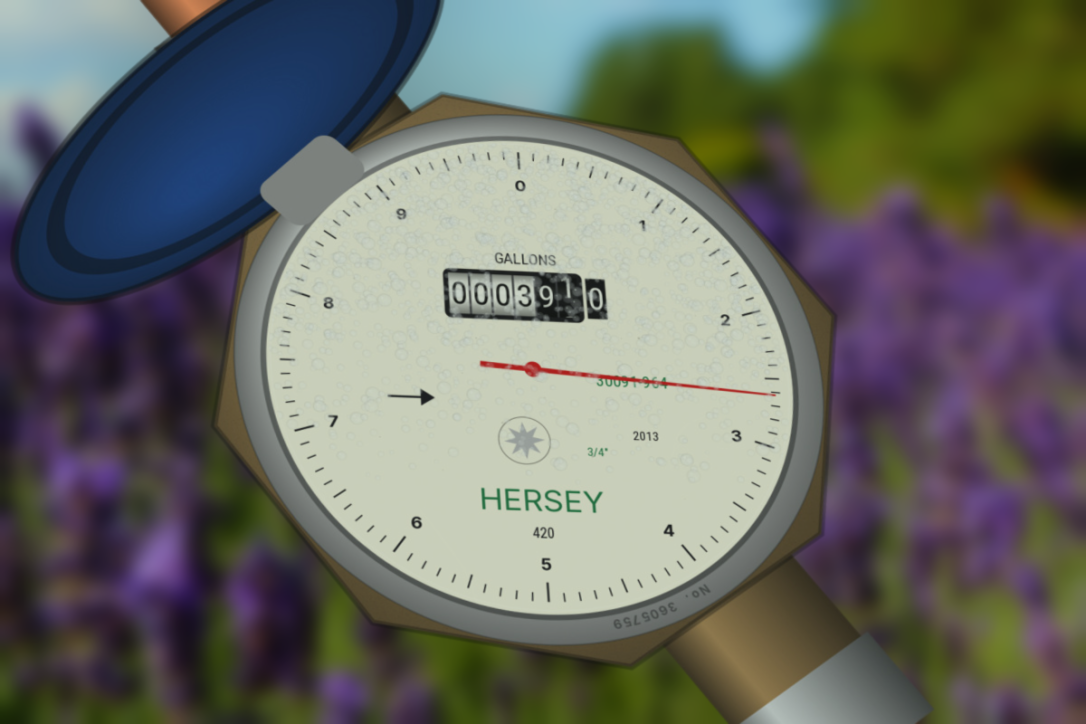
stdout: 3912.6; gal
